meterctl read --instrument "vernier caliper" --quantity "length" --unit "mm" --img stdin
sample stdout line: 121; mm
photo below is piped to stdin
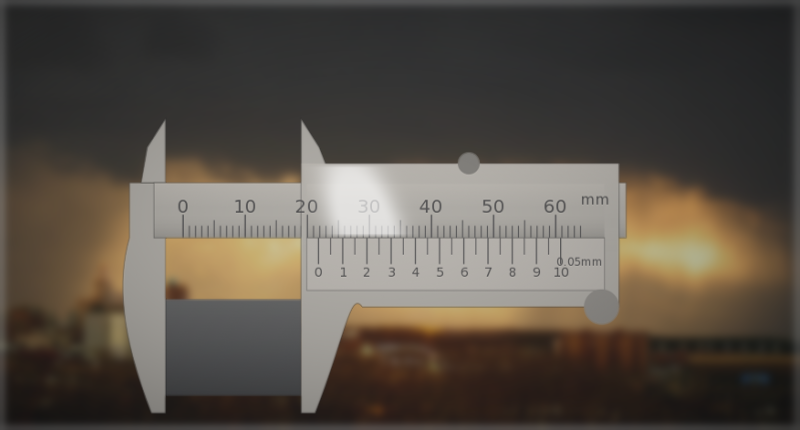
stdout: 21.8; mm
